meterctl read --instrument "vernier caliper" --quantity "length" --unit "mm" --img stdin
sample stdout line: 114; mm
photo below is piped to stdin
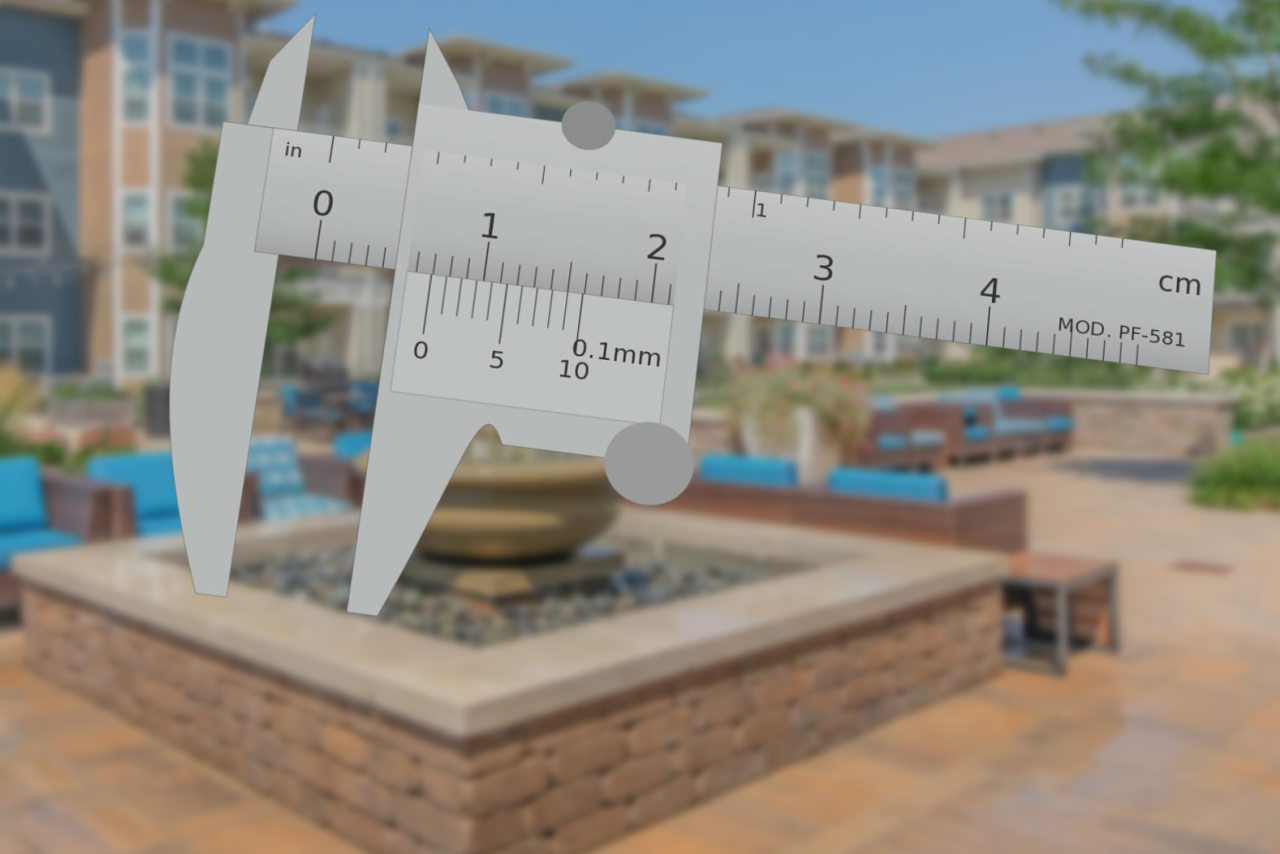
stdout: 6.9; mm
